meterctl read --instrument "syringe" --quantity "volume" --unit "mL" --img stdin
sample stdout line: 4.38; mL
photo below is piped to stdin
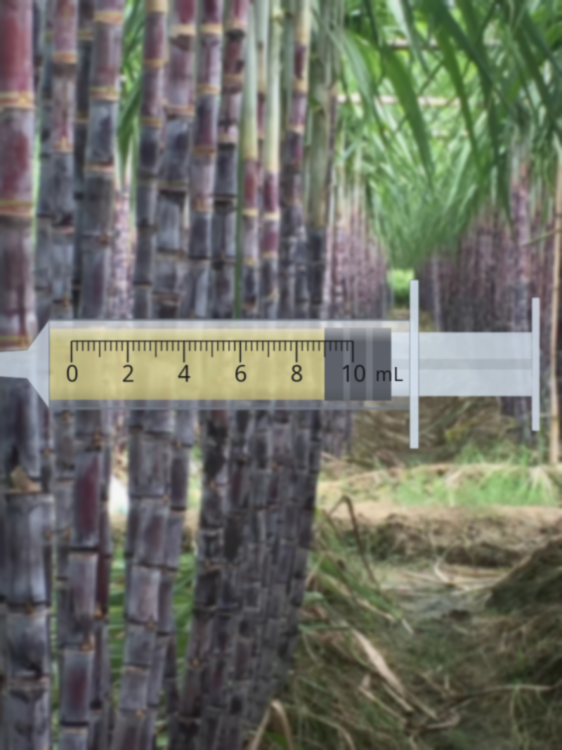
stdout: 9; mL
